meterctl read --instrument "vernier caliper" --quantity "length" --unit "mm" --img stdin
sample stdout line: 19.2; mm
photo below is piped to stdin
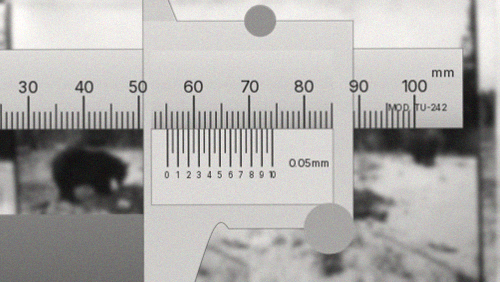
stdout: 55.2; mm
